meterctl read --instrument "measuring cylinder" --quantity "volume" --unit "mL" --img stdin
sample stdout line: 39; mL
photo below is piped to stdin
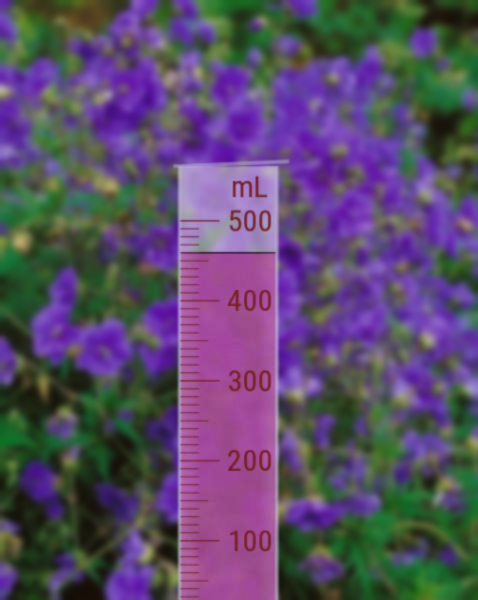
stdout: 460; mL
